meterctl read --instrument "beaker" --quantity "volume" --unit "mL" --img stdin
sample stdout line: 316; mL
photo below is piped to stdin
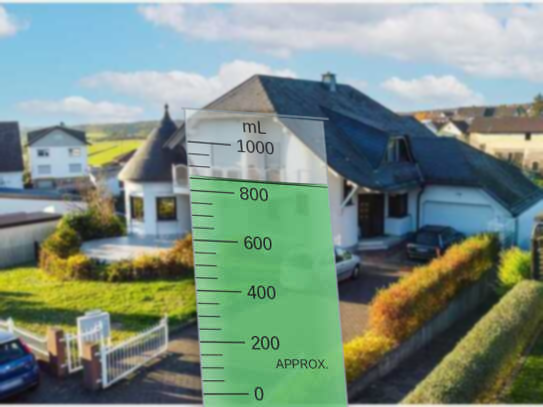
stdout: 850; mL
